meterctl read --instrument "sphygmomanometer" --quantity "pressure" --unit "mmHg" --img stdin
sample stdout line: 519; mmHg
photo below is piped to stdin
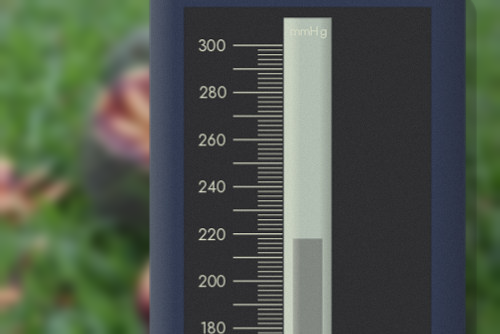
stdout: 218; mmHg
